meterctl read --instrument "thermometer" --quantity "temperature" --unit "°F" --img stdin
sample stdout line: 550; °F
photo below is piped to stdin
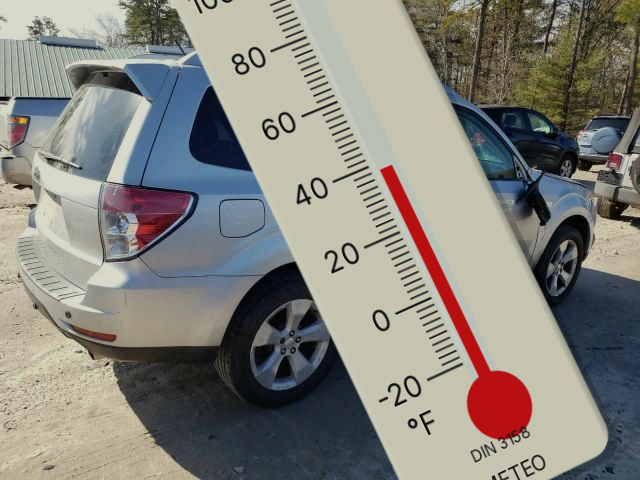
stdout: 38; °F
